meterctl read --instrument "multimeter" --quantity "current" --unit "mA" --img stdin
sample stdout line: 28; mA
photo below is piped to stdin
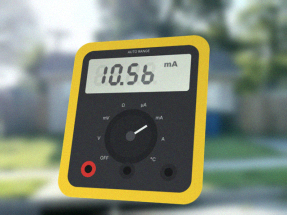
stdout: 10.56; mA
